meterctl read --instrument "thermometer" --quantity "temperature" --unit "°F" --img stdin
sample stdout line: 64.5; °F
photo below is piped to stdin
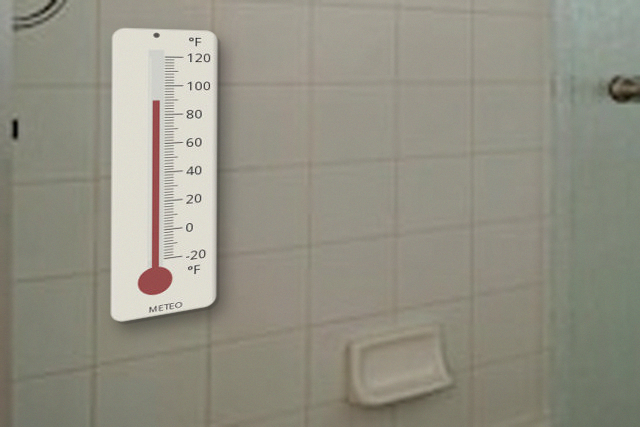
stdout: 90; °F
